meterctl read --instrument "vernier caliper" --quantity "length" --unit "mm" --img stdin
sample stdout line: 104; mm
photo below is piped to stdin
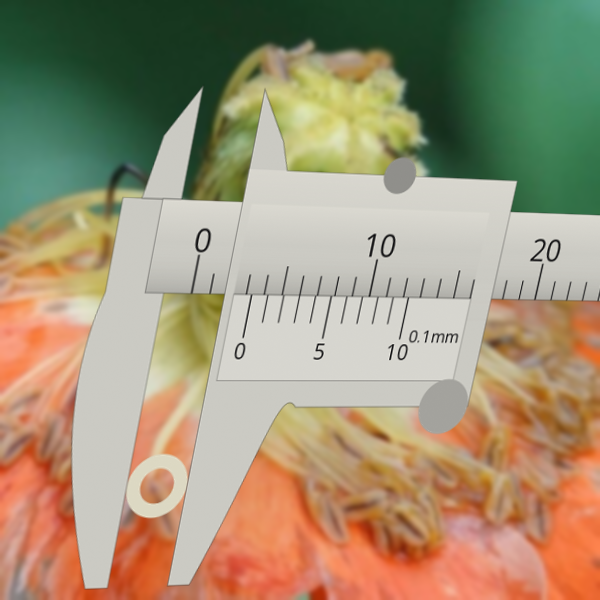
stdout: 3.3; mm
